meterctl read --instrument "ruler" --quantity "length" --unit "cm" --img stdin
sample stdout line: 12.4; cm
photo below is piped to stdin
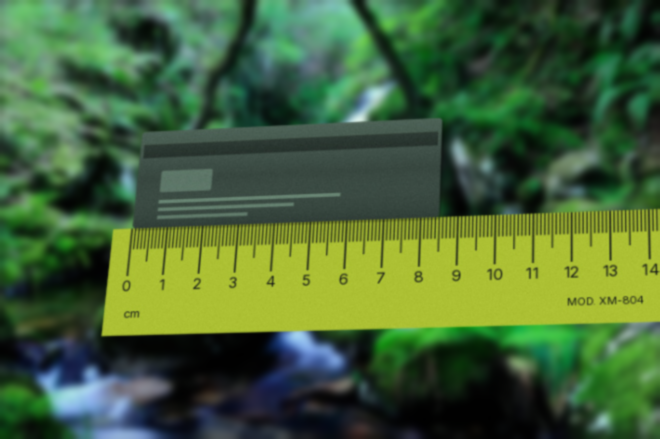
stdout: 8.5; cm
